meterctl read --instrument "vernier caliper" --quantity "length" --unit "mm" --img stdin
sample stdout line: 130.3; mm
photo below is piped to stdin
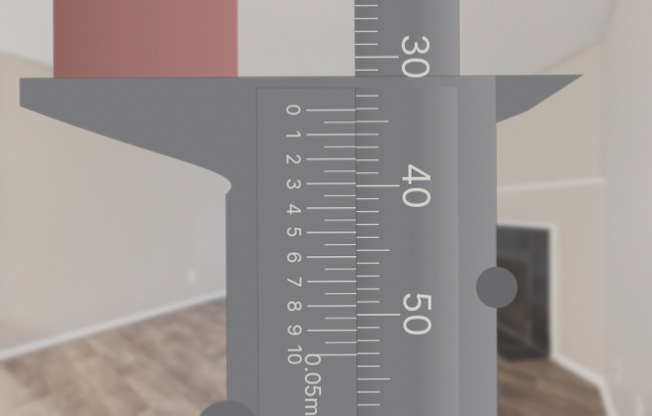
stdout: 34.1; mm
